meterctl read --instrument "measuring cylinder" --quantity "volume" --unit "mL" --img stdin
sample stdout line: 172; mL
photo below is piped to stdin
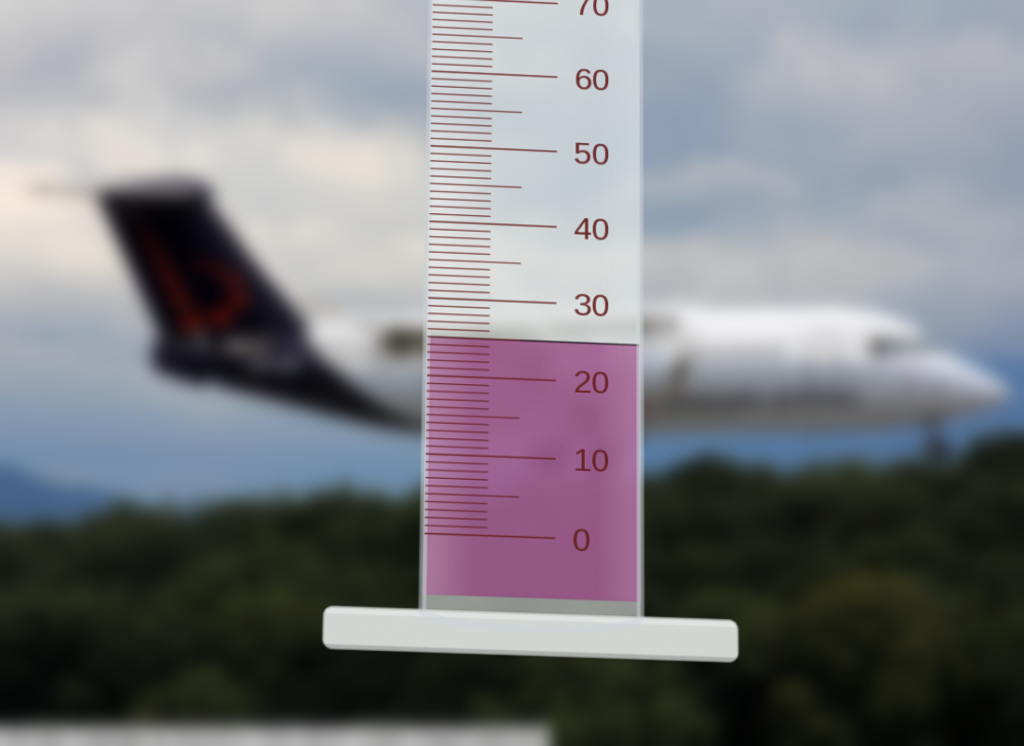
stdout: 25; mL
